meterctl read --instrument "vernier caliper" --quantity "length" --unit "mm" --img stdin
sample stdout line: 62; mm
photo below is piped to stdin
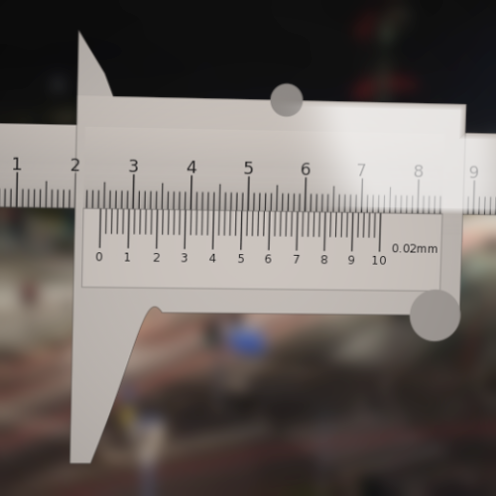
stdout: 24.4; mm
